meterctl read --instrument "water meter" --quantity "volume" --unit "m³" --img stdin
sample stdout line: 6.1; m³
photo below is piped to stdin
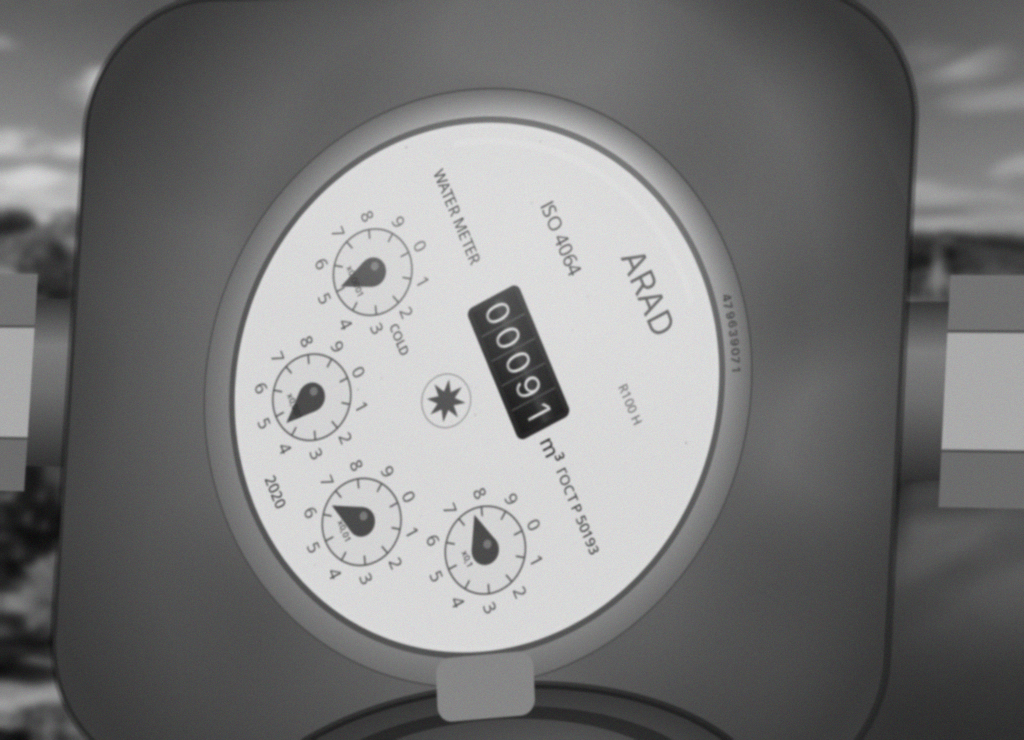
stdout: 91.7645; m³
